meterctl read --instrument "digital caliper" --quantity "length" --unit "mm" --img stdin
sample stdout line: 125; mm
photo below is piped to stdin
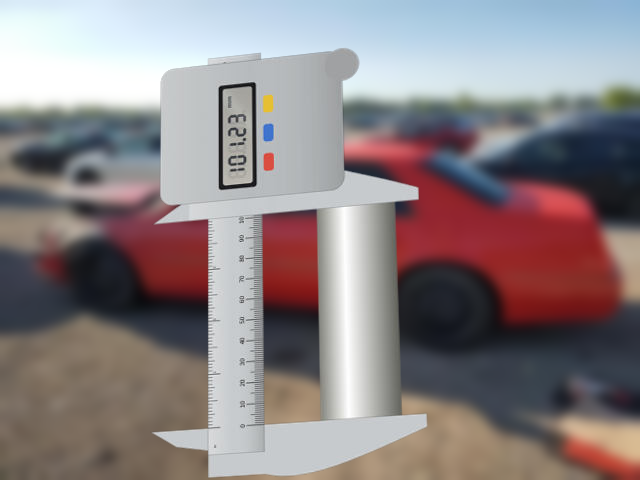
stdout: 101.23; mm
